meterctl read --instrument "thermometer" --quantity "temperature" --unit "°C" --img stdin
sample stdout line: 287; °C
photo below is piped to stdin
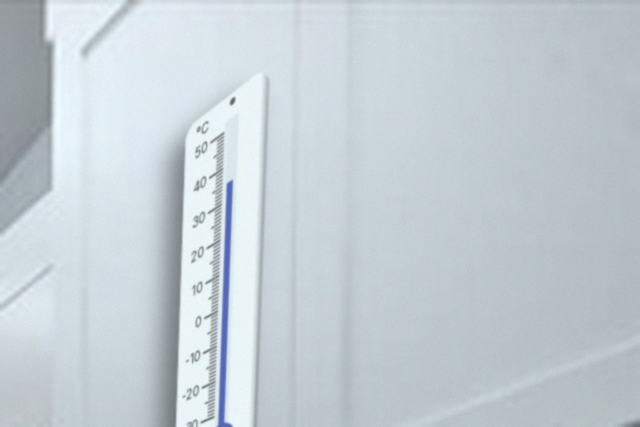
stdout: 35; °C
